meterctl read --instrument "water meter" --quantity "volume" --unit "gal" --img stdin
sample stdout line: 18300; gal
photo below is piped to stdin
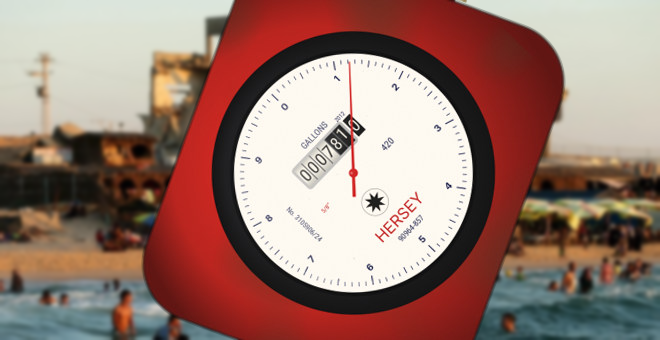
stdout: 7811.2; gal
